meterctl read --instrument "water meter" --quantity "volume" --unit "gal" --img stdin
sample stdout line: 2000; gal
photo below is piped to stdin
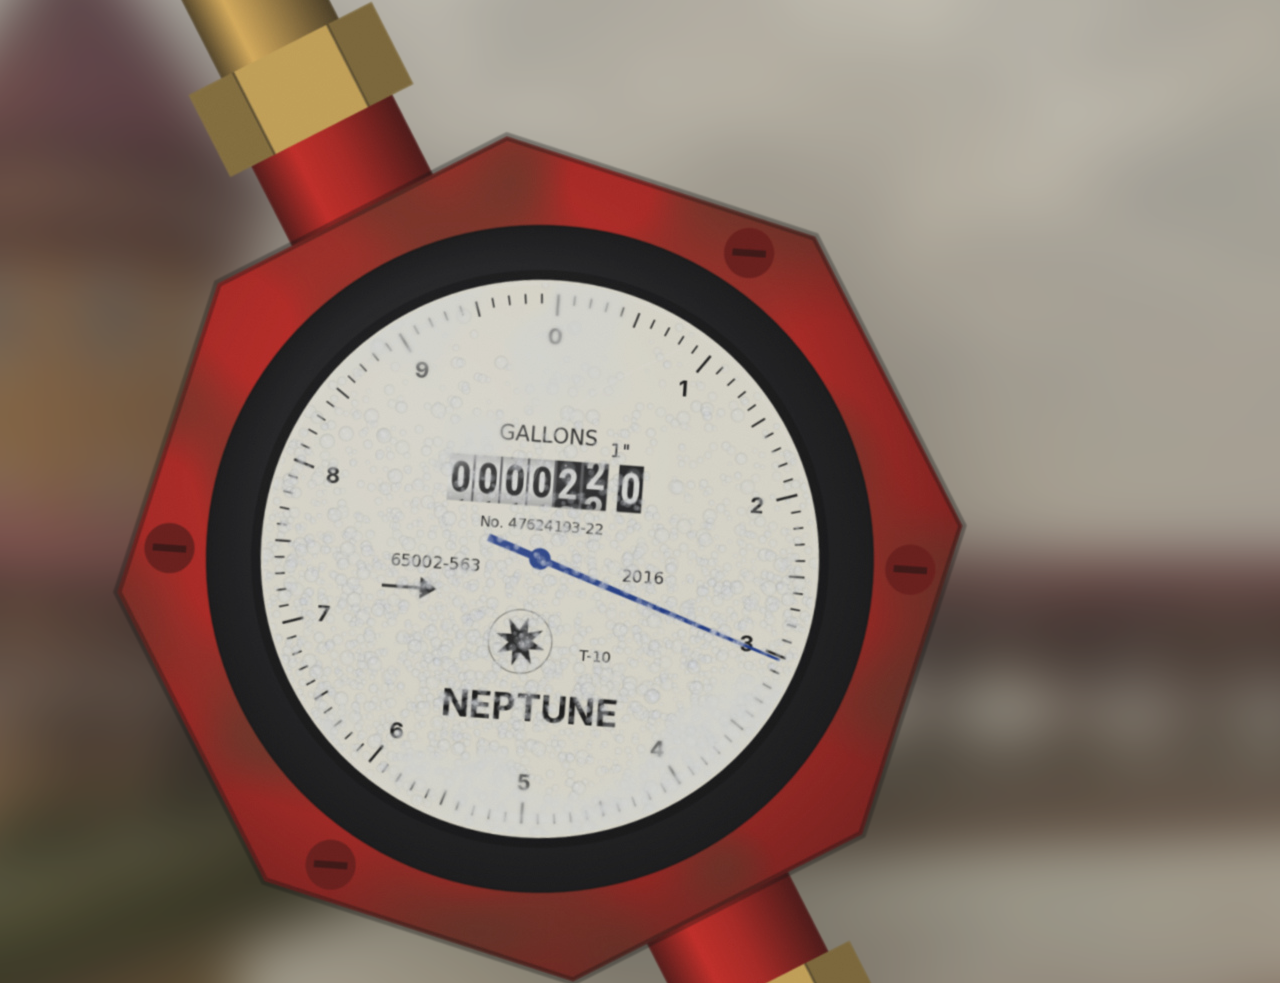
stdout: 223.0; gal
